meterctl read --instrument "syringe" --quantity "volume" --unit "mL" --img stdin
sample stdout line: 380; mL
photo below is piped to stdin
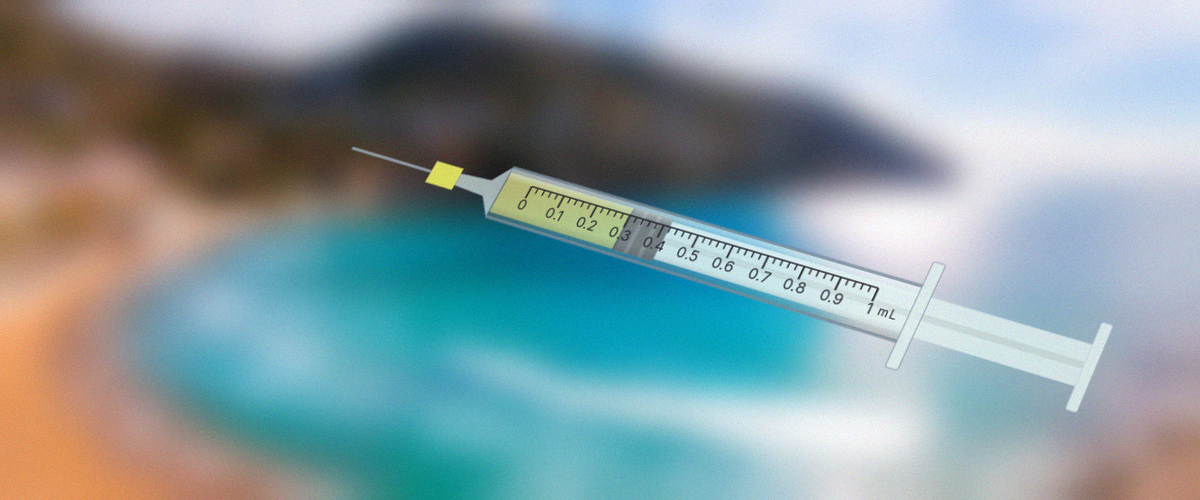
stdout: 0.3; mL
